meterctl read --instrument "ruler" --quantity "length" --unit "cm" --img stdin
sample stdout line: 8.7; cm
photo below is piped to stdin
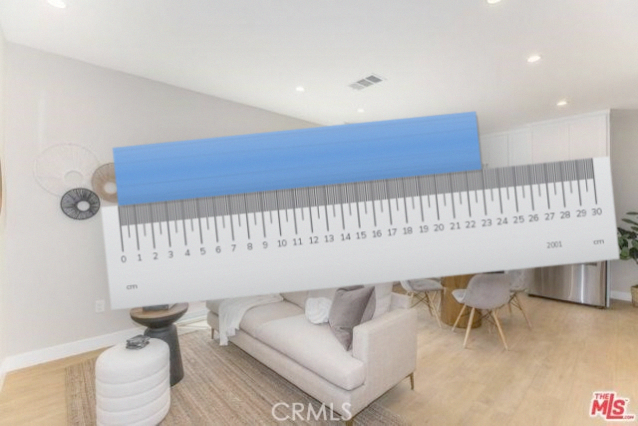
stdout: 23; cm
